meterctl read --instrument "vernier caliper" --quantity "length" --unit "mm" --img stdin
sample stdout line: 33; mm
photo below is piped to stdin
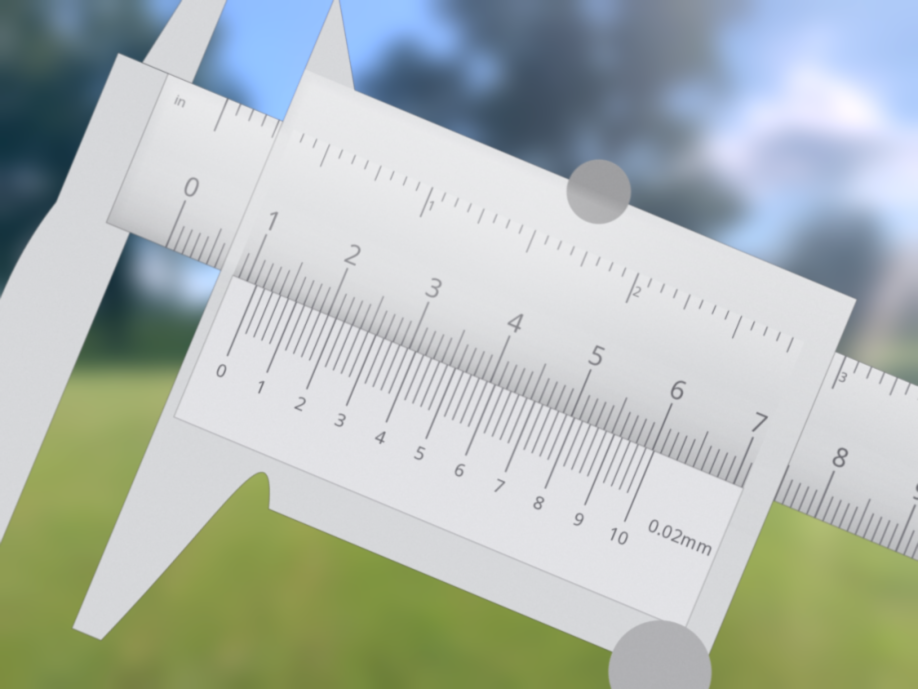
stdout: 11.2; mm
